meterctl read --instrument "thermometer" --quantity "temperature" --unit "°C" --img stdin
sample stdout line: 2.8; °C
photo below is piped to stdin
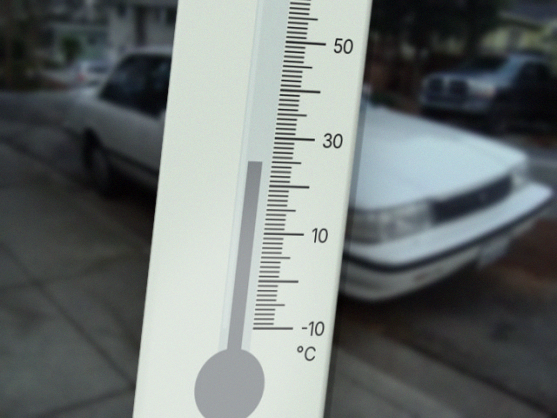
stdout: 25; °C
